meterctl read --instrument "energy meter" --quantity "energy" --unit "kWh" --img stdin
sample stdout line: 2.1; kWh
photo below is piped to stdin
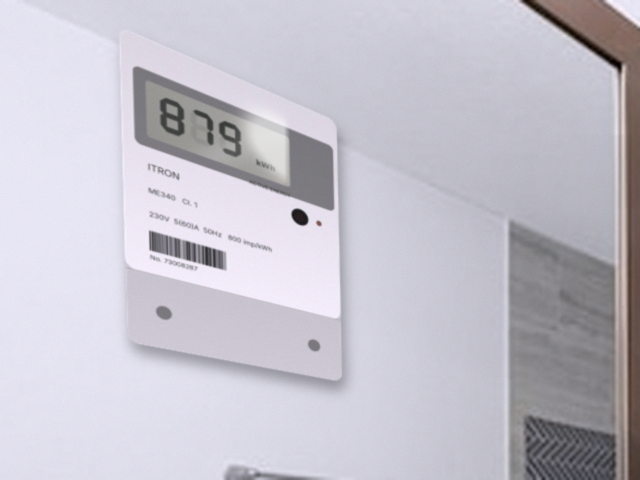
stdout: 879; kWh
